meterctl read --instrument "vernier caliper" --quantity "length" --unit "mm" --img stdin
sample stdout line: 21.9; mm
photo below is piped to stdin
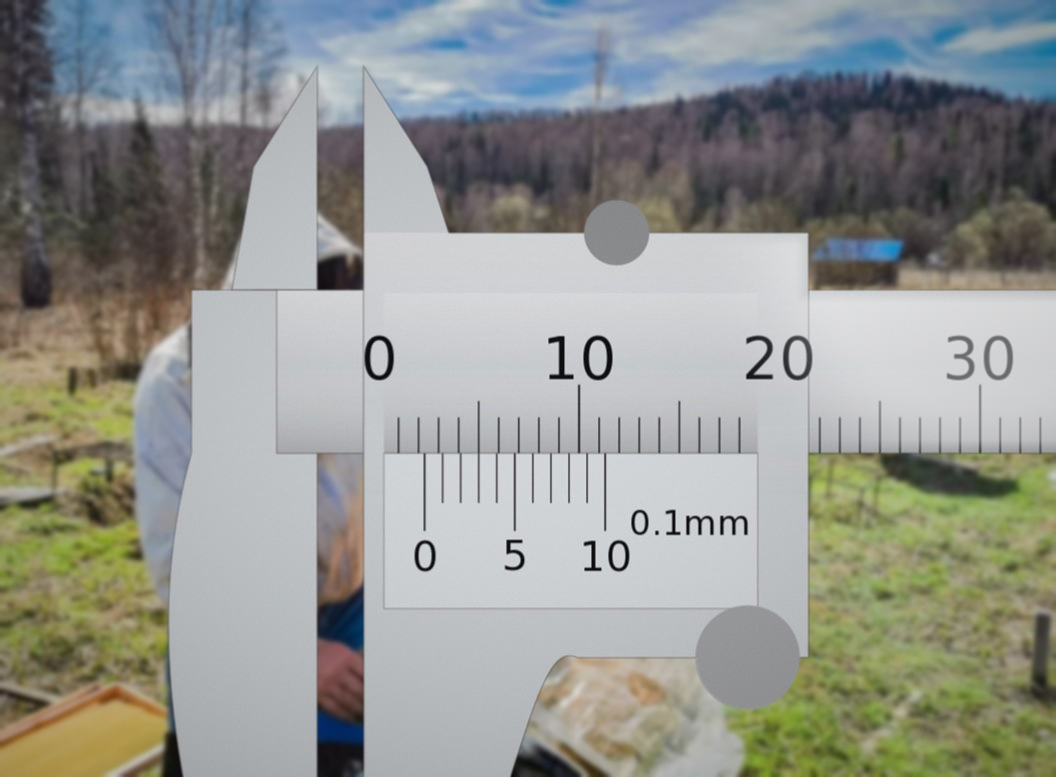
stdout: 2.3; mm
